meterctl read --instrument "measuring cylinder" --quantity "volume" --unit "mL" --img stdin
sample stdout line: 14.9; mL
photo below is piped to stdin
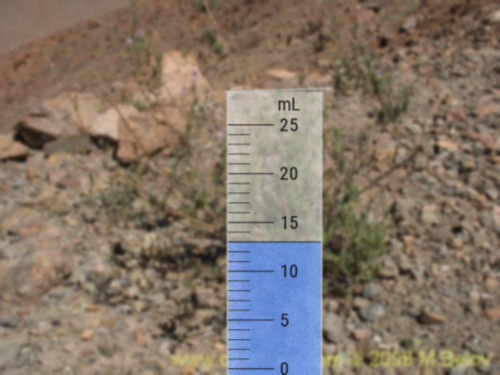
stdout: 13; mL
